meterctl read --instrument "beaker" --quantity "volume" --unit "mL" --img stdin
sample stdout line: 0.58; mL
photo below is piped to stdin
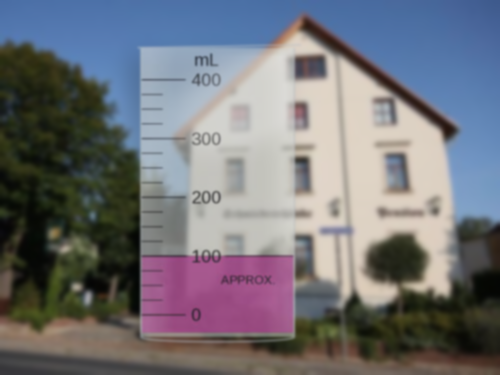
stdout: 100; mL
